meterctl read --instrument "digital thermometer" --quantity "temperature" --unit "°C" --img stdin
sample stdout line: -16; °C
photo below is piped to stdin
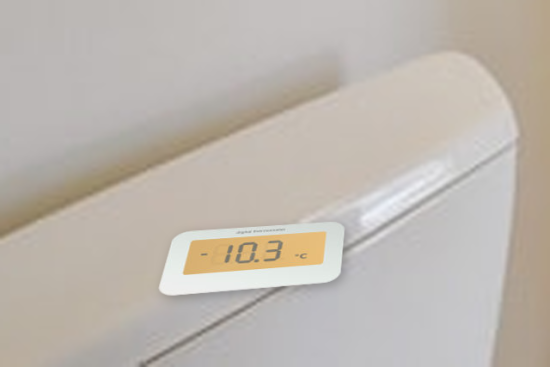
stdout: -10.3; °C
